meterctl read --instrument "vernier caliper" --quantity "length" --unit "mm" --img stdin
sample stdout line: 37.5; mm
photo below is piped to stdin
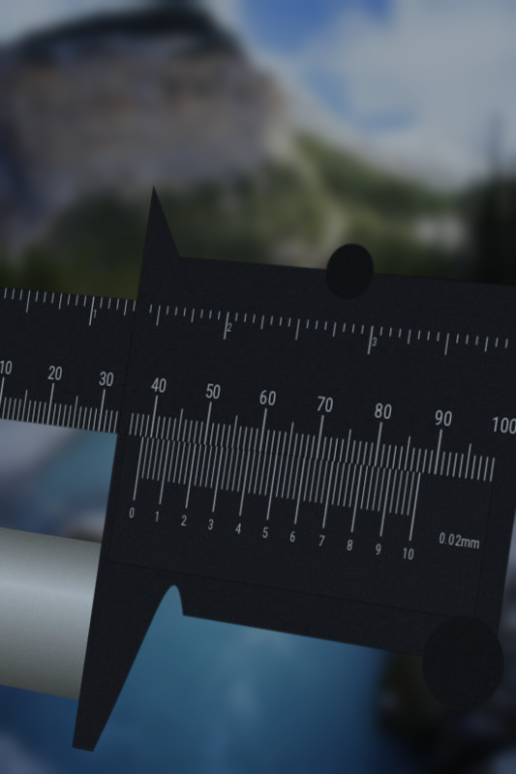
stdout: 38.5; mm
